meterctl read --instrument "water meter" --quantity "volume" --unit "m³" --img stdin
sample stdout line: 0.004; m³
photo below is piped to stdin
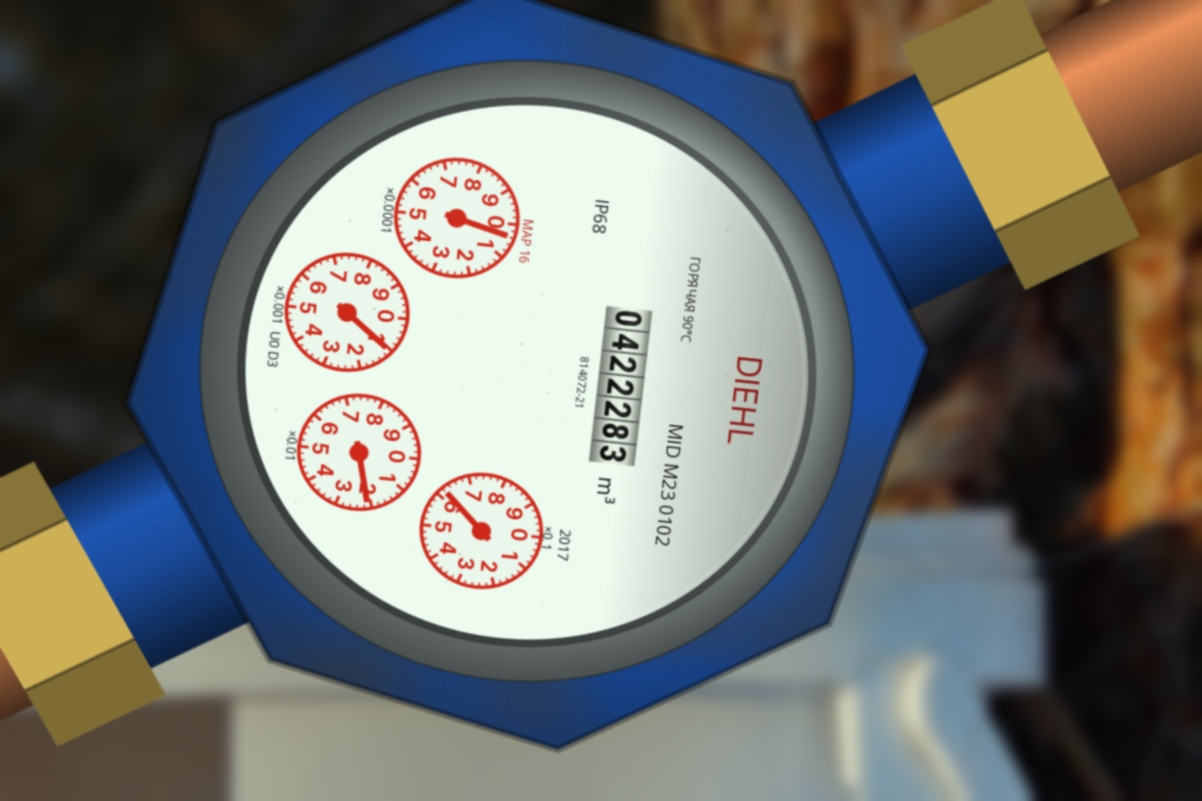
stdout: 422283.6210; m³
